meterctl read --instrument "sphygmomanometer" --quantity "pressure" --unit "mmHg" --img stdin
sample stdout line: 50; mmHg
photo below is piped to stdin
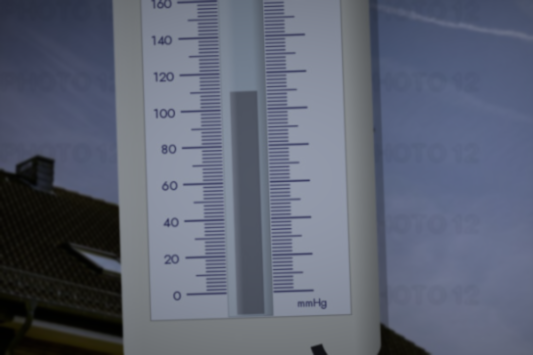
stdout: 110; mmHg
